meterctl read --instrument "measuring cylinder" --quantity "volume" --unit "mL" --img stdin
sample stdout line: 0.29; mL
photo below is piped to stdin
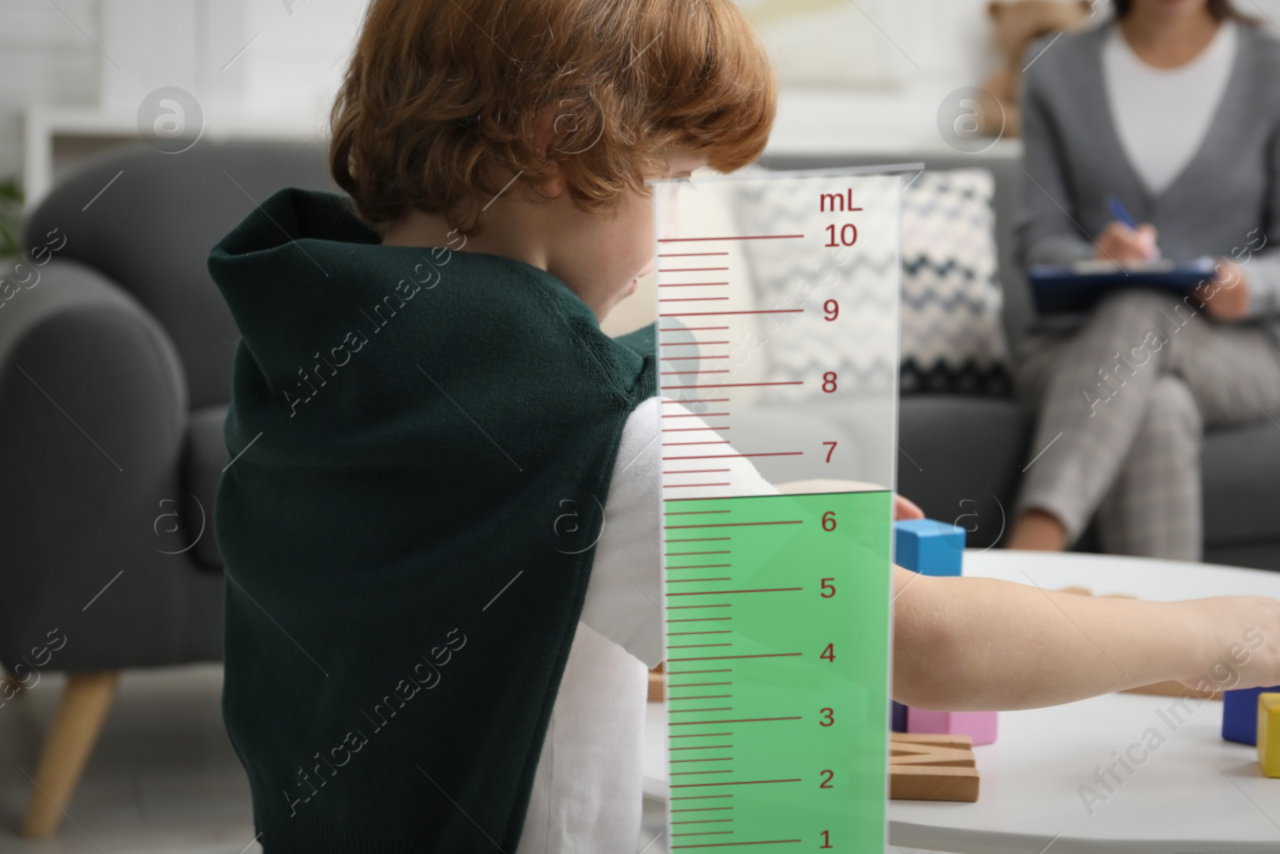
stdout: 6.4; mL
